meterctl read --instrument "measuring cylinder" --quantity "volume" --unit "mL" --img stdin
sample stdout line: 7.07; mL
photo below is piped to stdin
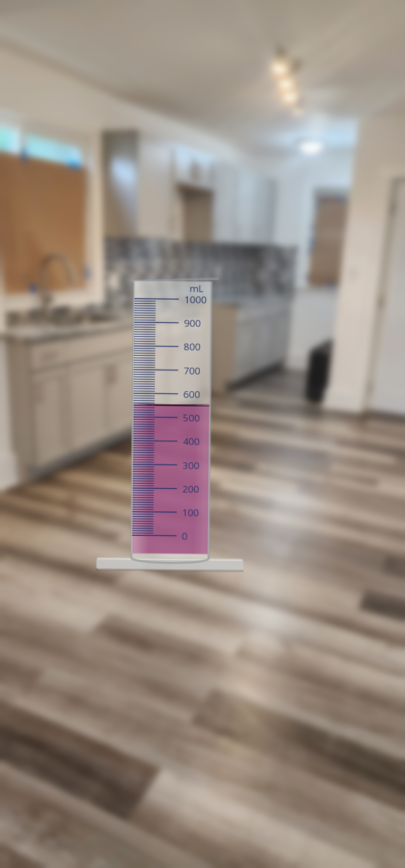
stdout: 550; mL
